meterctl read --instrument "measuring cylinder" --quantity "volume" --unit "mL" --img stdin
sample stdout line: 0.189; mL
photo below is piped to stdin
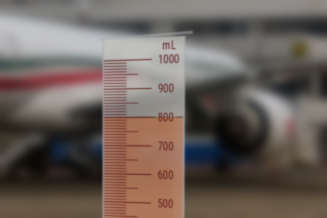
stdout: 800; mL
